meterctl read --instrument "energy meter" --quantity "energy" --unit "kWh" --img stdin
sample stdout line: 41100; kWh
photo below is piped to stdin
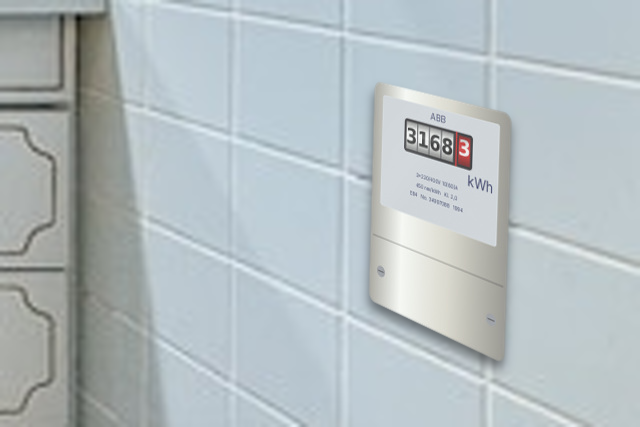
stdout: 3168.3; kWh
